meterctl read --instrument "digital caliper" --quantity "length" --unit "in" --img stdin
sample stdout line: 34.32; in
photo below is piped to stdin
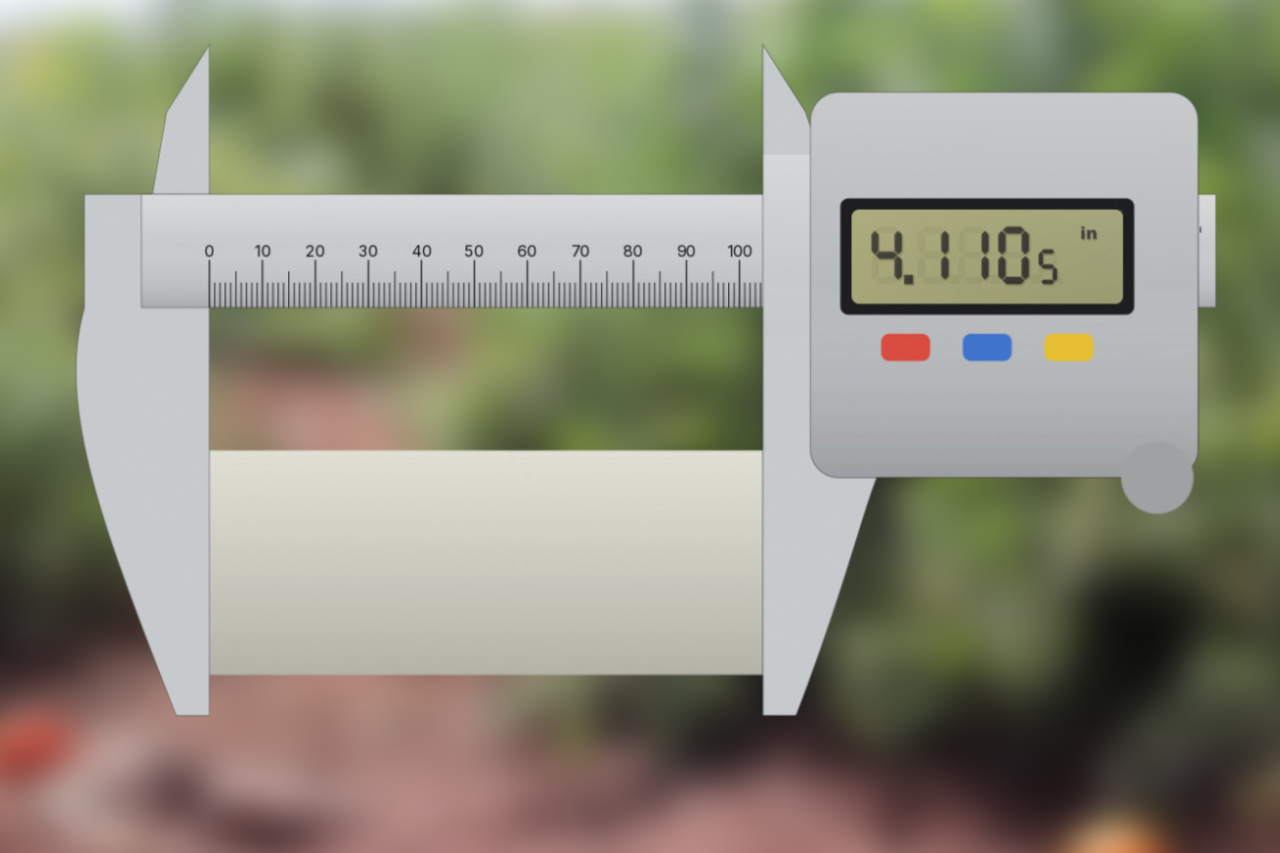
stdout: 4.1105; in
